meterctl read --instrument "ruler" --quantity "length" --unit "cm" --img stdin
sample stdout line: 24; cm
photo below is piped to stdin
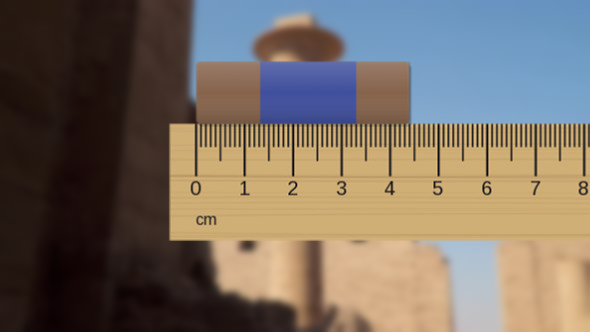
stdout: 4.4; cm
